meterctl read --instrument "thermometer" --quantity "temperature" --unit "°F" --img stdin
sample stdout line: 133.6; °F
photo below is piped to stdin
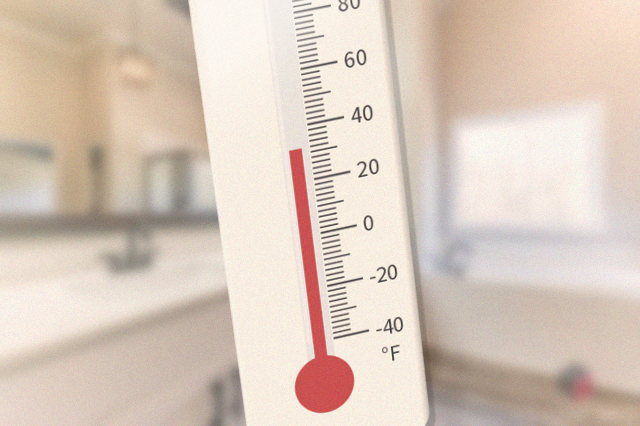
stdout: 32; °F
